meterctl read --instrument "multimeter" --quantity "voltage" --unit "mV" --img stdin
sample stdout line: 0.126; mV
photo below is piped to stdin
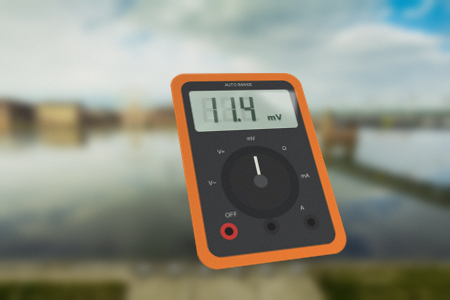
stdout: 11.4; mV
